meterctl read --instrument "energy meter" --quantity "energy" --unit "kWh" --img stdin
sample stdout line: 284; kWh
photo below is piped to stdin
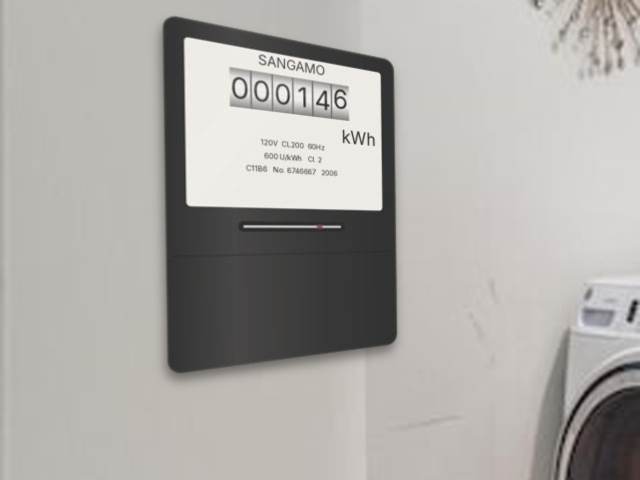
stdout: 146; kWh
